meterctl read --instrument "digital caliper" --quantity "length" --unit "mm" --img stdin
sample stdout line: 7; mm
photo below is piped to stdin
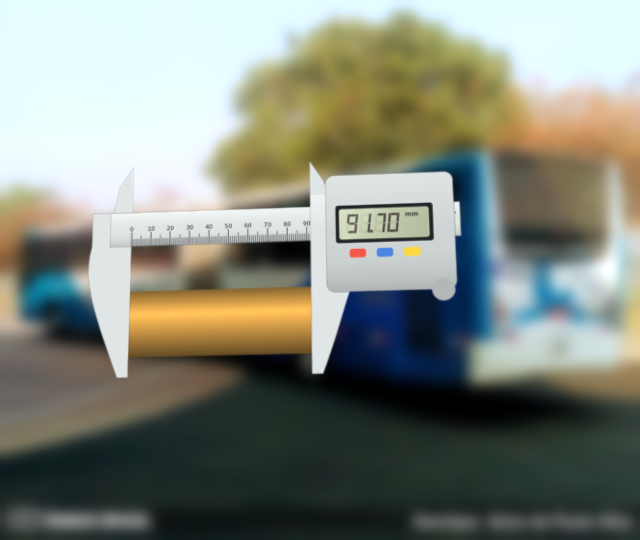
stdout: 91.70; mm
